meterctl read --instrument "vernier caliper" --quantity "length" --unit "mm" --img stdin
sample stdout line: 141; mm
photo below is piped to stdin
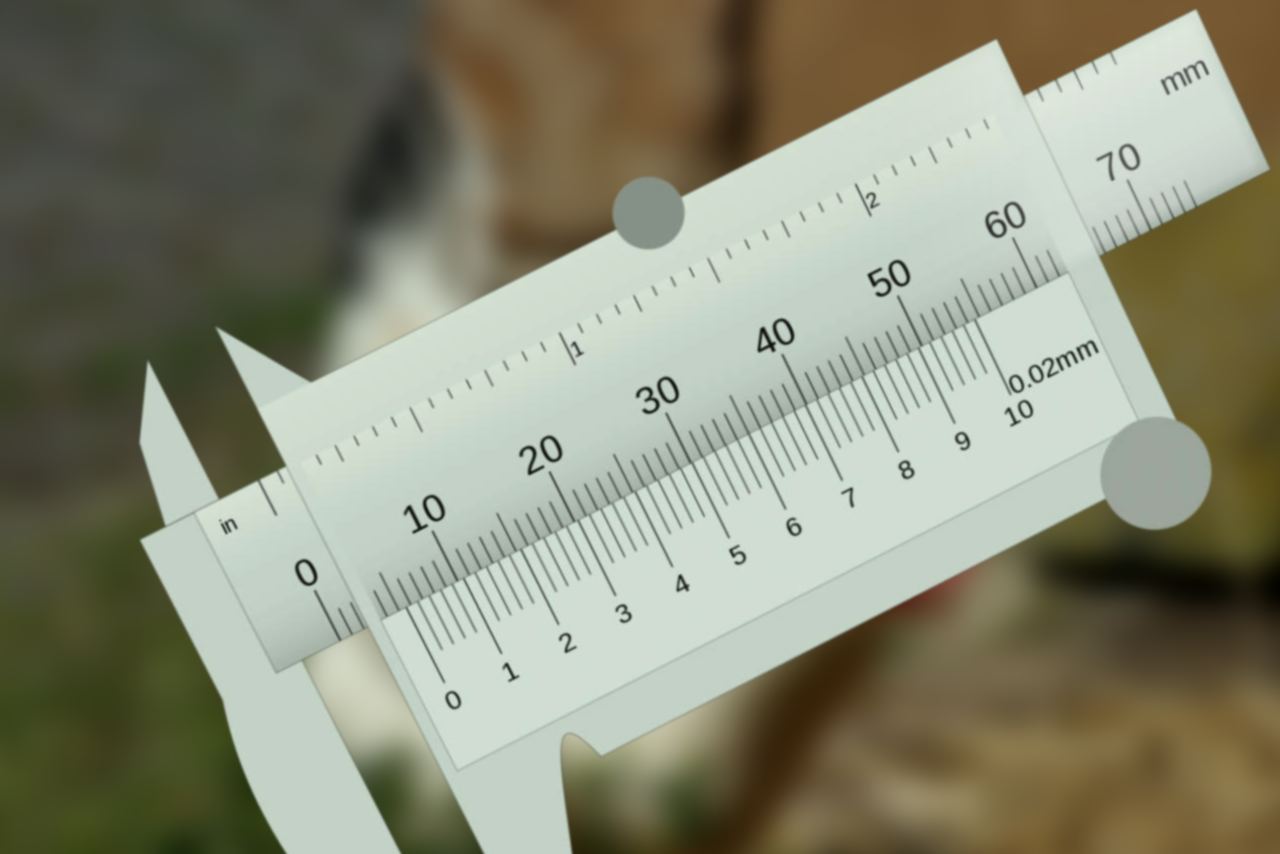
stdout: 5.6; mm
